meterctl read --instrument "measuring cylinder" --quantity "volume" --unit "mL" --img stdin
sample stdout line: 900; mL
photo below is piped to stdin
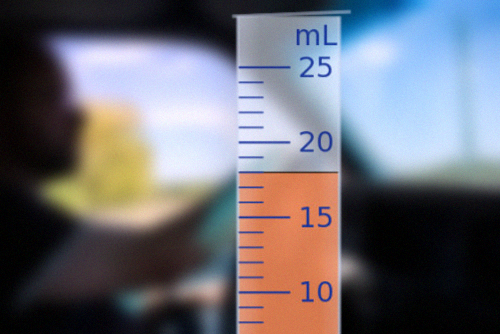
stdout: 18; mL
